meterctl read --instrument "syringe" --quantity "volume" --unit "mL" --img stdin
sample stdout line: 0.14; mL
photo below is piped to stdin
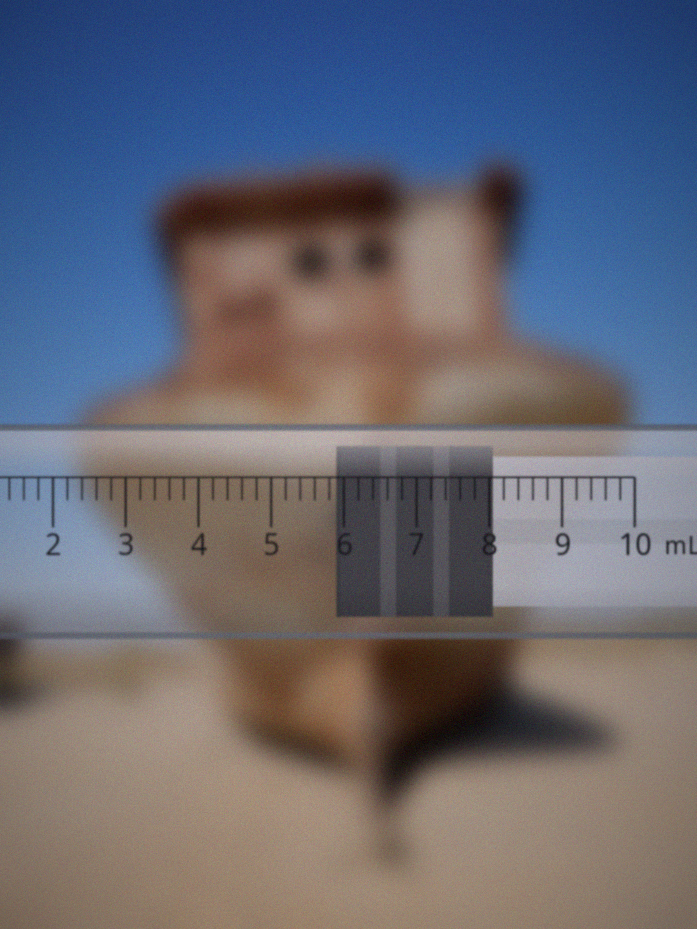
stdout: 5.9; mL
